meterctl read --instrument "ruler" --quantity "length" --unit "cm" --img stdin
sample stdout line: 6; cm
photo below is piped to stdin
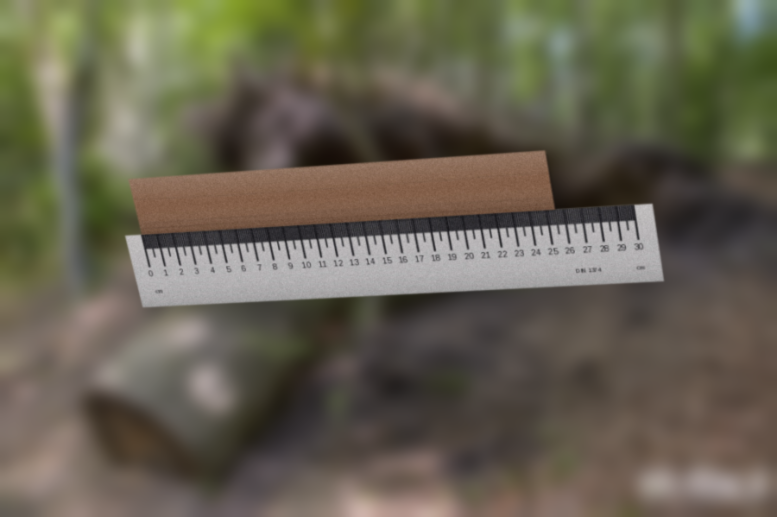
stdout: 25.5; cm
